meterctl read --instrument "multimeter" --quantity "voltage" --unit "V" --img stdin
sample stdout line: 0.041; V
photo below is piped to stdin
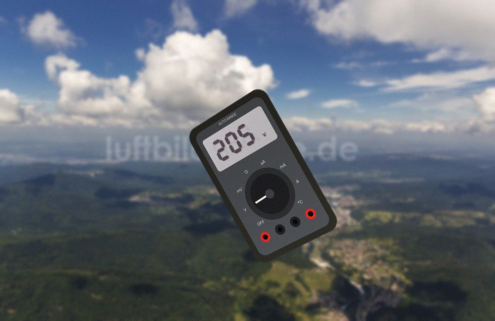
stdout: 205; V
